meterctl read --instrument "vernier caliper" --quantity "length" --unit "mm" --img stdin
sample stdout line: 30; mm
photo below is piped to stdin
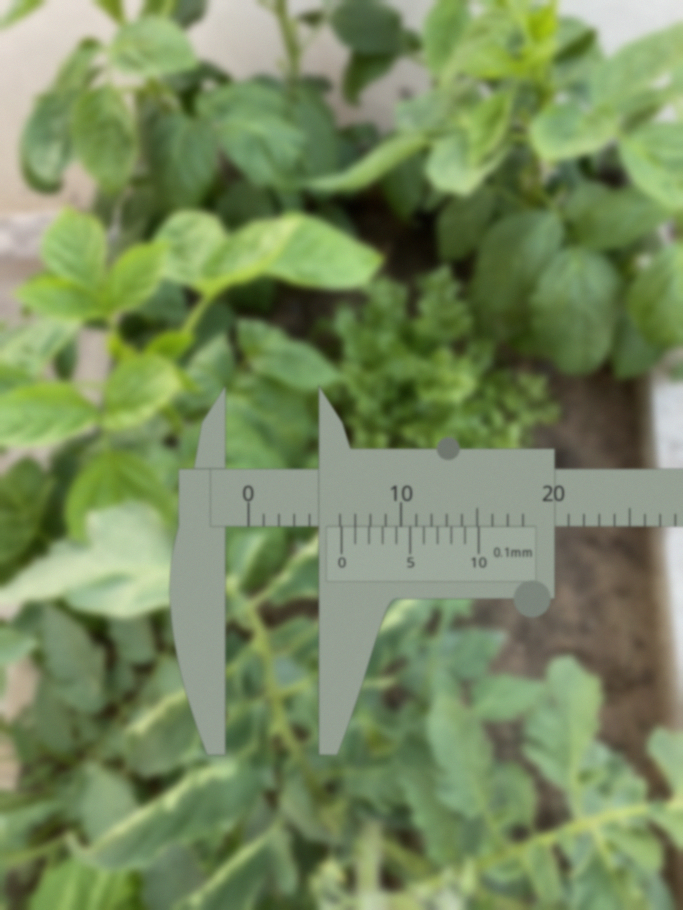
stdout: 6.1; mm
